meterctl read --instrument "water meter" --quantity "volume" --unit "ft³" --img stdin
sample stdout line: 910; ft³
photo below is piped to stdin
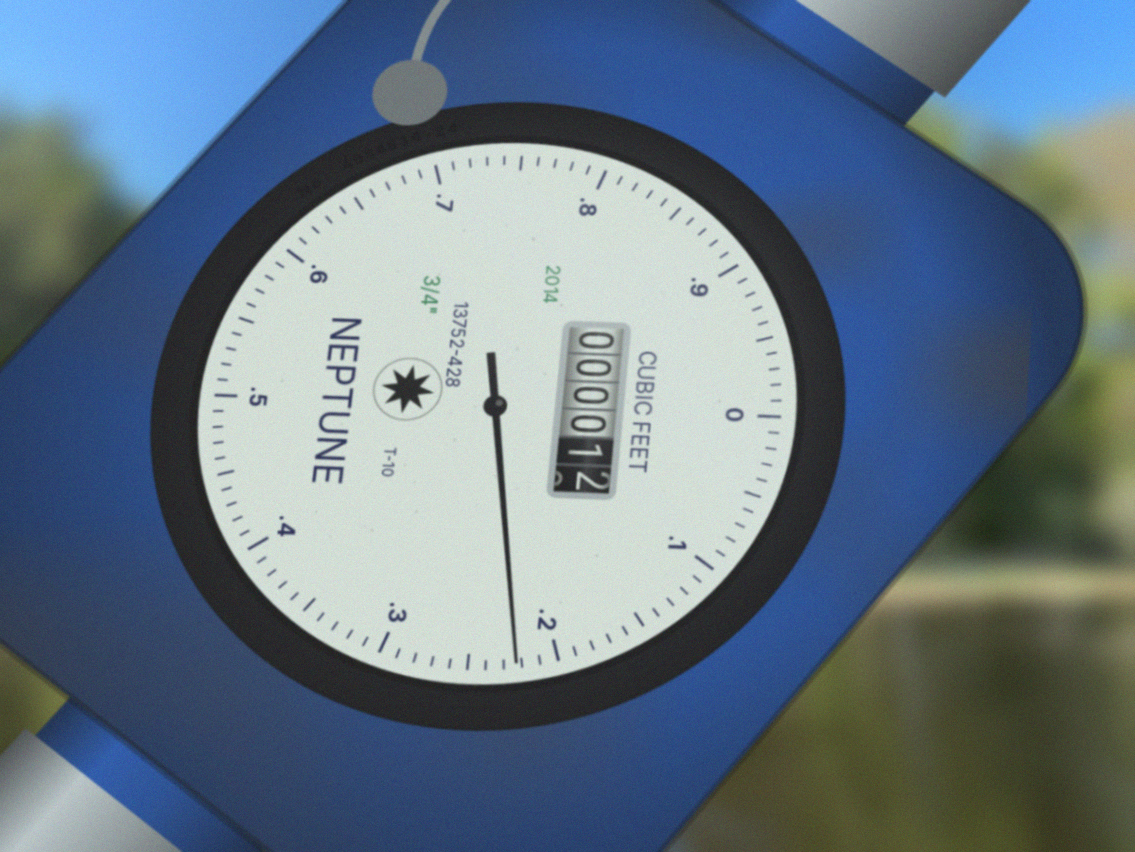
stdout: 12.22; ft³
